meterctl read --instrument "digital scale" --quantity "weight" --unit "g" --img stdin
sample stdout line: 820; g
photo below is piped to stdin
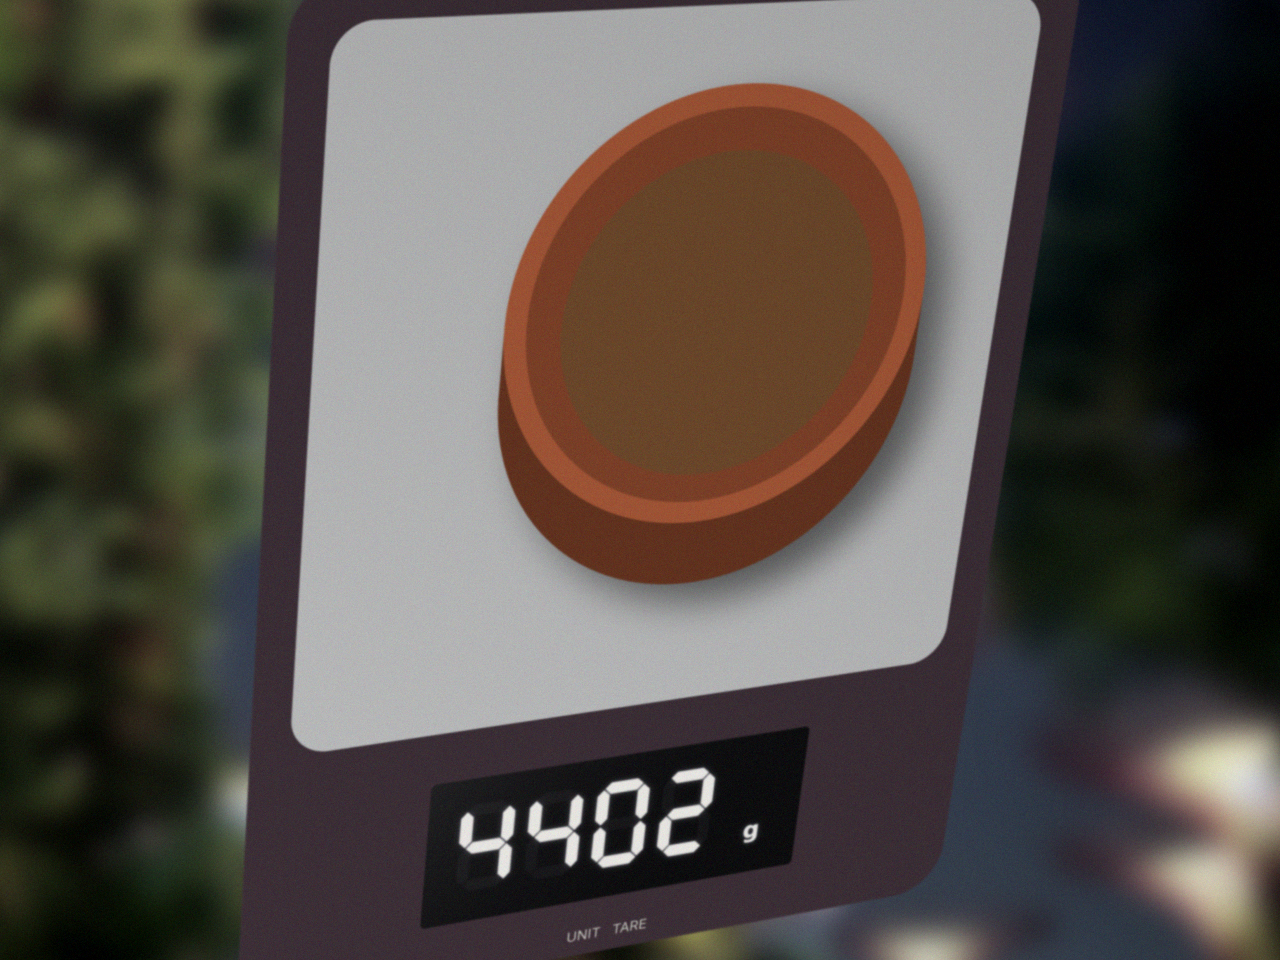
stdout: 4402; g
